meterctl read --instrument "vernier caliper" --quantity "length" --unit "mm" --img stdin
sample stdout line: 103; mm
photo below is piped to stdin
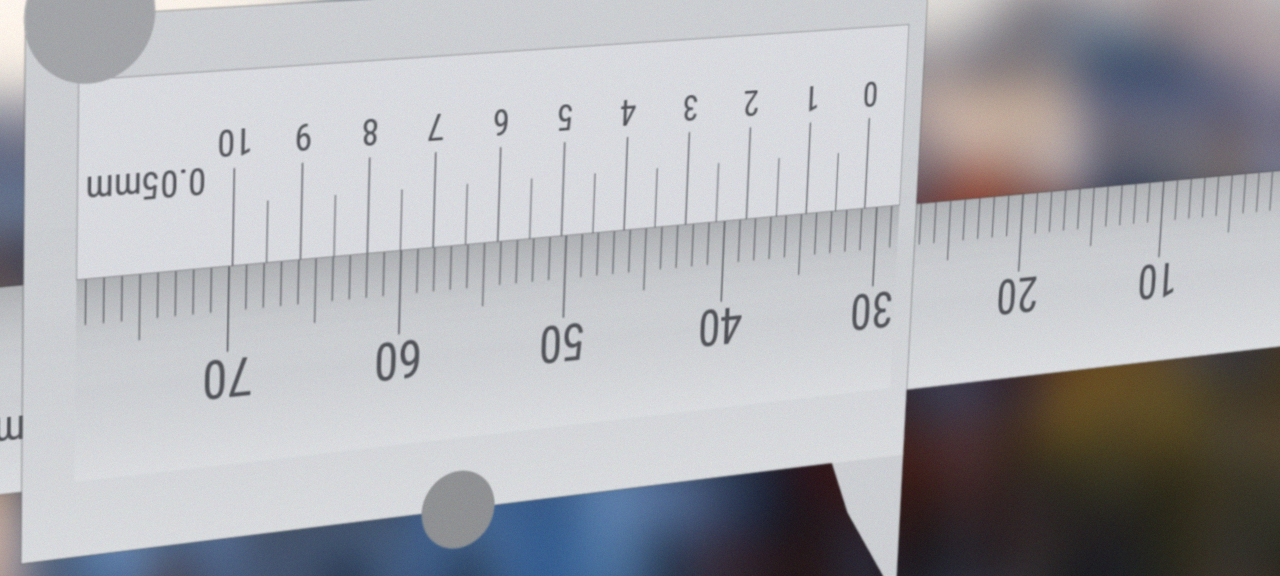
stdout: 30.8; mm
